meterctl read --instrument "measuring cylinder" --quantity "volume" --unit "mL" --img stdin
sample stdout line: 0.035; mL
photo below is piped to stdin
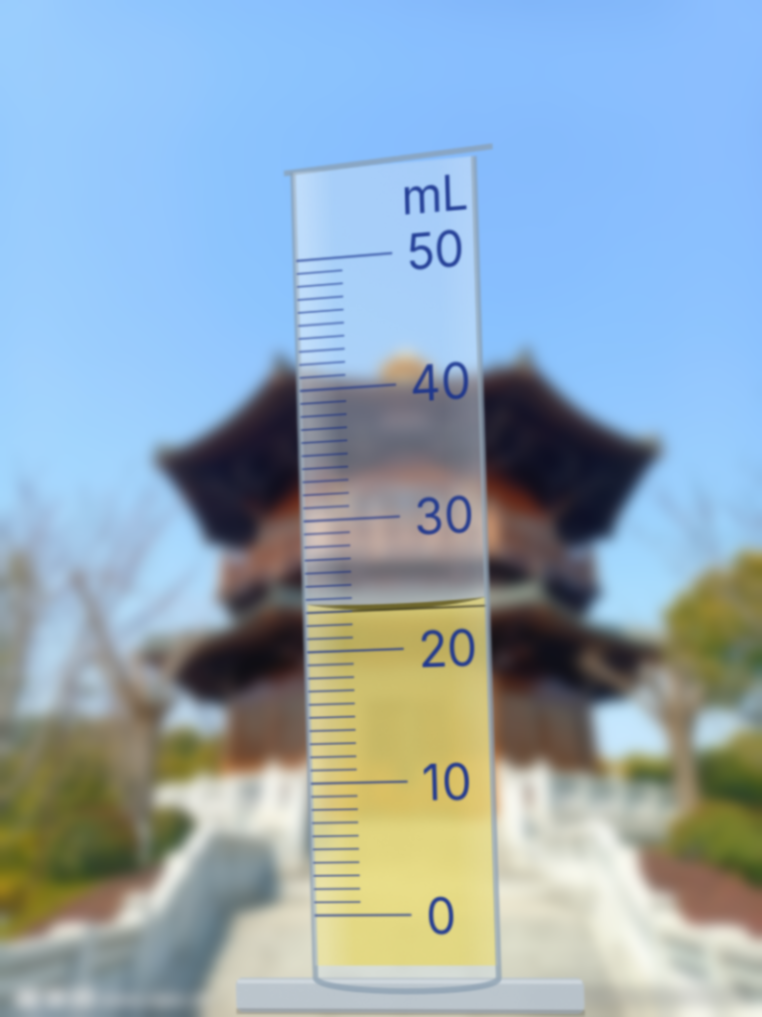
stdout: 23; mL
